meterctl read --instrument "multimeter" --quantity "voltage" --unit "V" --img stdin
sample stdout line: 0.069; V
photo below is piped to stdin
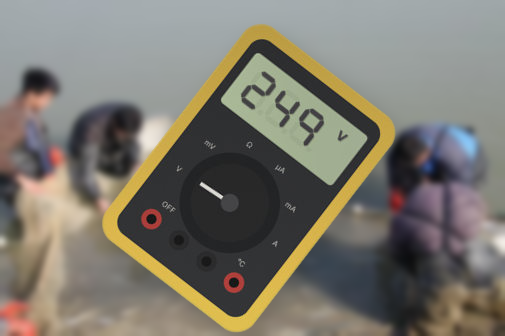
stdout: 249; V
